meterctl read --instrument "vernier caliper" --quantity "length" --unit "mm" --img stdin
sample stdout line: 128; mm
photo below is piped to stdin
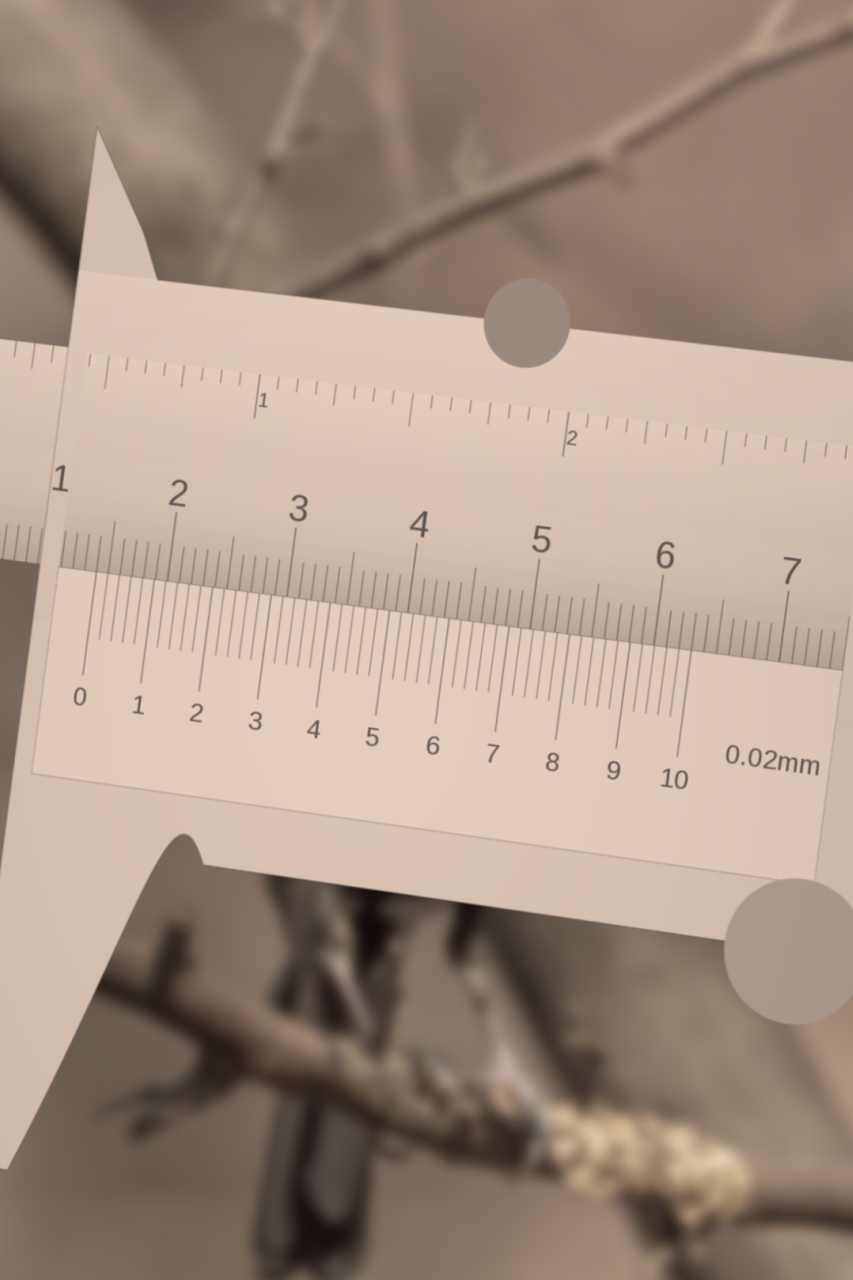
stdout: 14.0; mm
